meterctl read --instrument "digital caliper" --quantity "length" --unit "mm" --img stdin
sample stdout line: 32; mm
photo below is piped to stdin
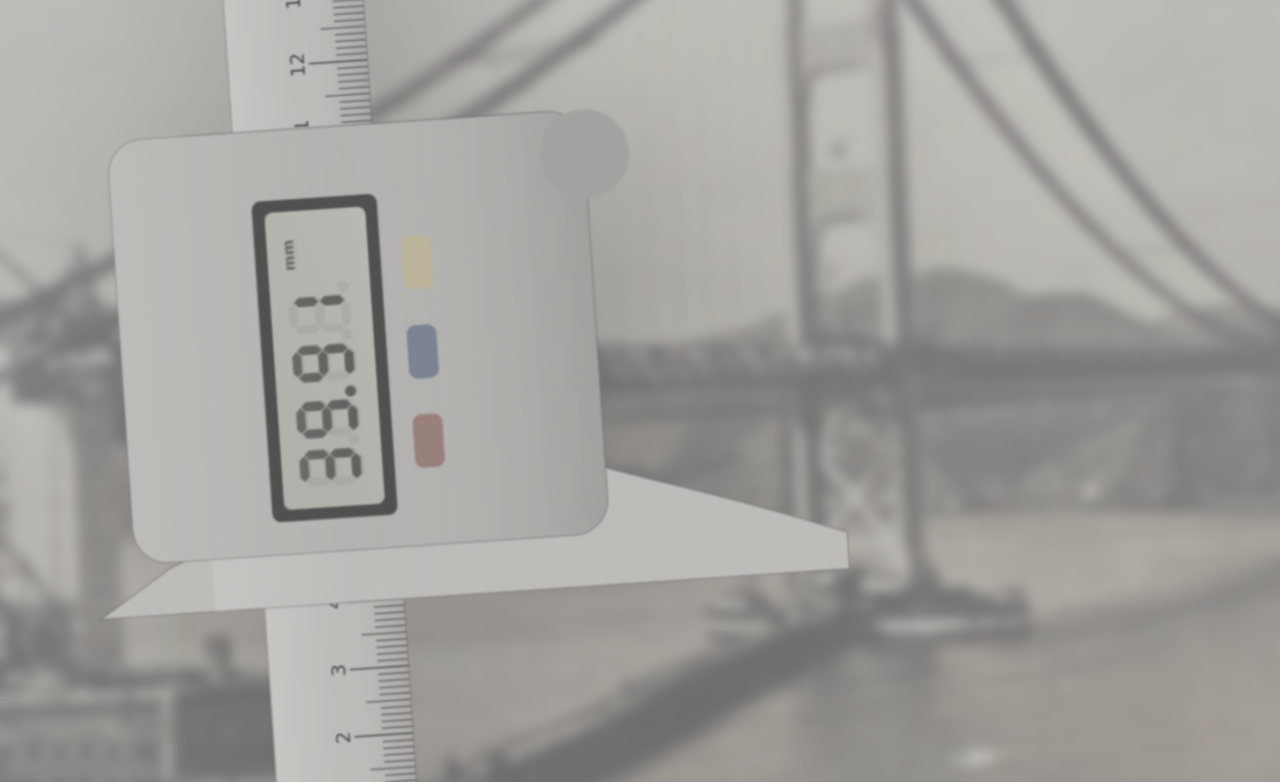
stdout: 39.91; mm
